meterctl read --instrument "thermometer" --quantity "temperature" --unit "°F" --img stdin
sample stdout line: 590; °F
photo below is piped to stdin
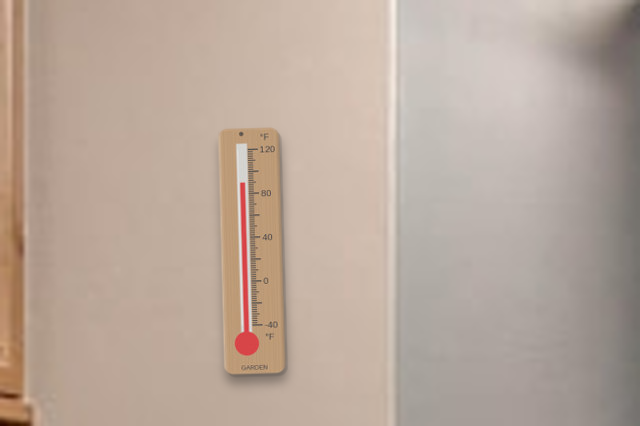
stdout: 90; °F
